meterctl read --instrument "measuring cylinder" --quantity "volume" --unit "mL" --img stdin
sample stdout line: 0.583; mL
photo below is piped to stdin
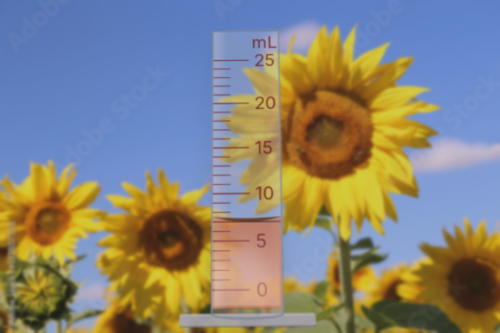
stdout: 7; mL
